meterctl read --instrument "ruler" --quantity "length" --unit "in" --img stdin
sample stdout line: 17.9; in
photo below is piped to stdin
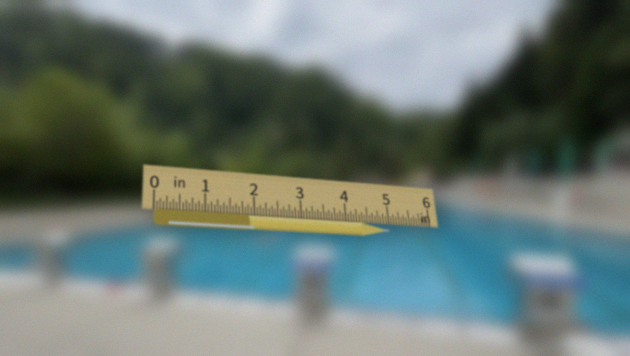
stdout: 5; in
